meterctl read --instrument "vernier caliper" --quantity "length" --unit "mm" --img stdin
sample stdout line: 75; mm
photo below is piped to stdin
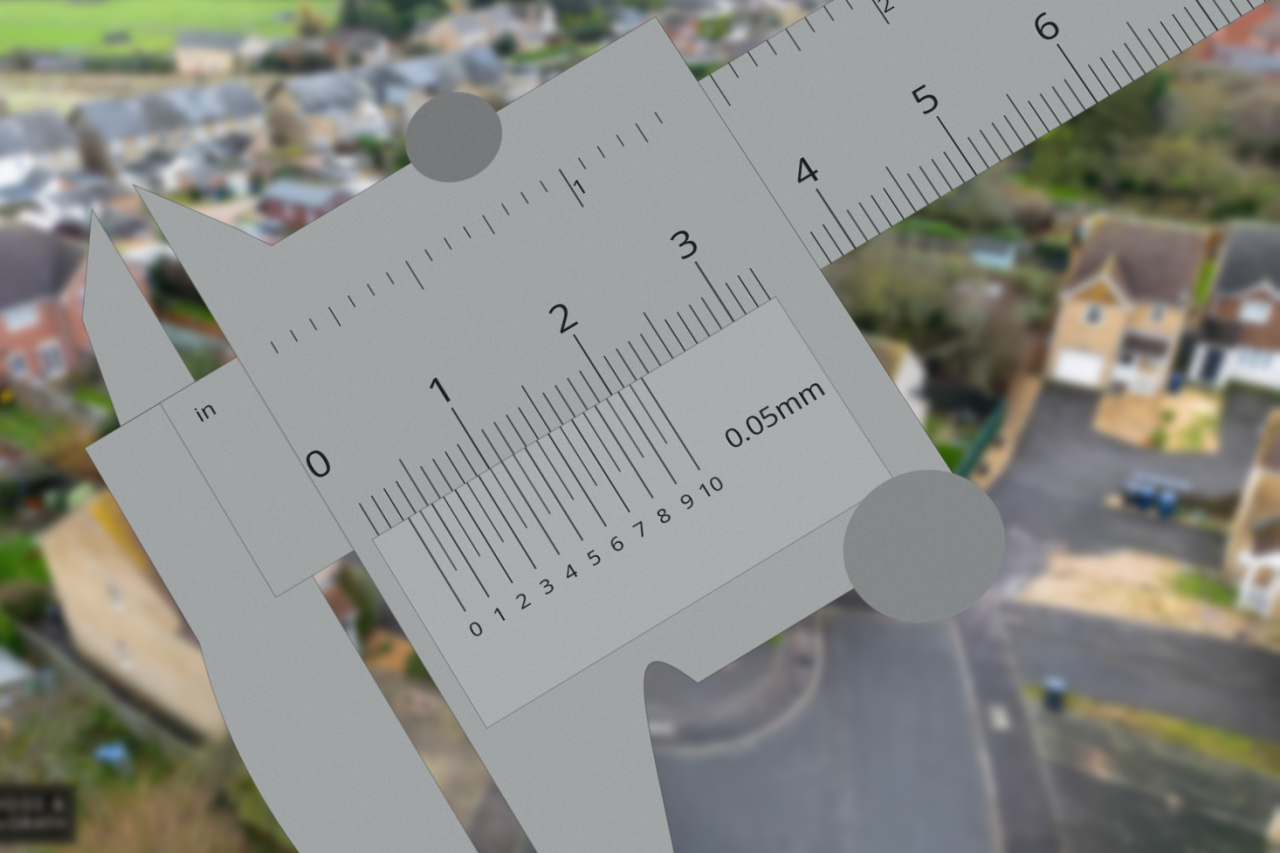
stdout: 3.4; mm
